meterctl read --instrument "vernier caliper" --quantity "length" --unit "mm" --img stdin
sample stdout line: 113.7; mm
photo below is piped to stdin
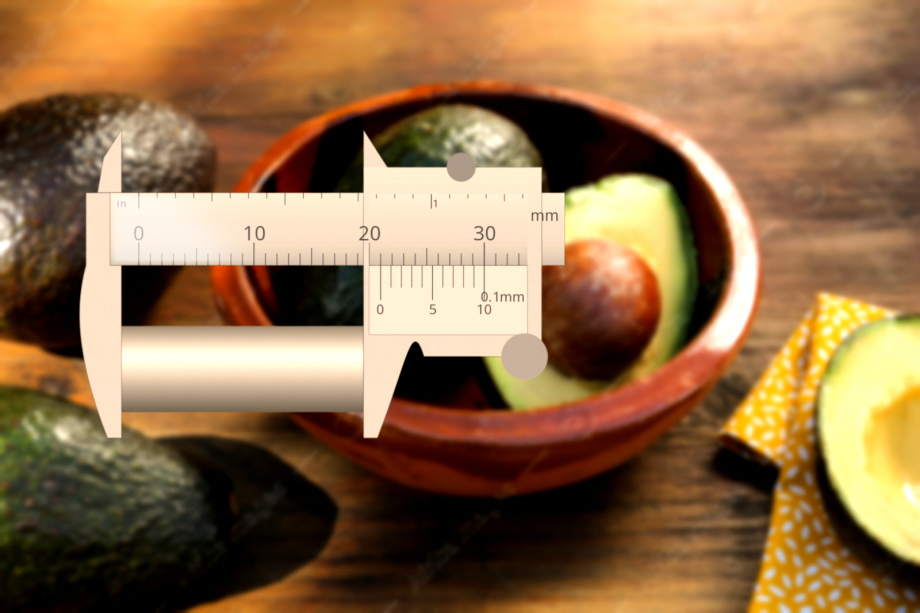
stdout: 21.0; mm
